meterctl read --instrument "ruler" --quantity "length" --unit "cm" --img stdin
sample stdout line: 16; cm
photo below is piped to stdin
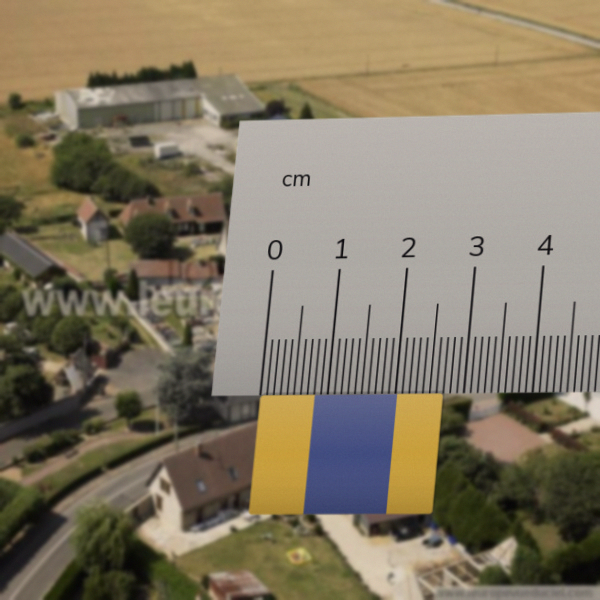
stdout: 2.7; cm
